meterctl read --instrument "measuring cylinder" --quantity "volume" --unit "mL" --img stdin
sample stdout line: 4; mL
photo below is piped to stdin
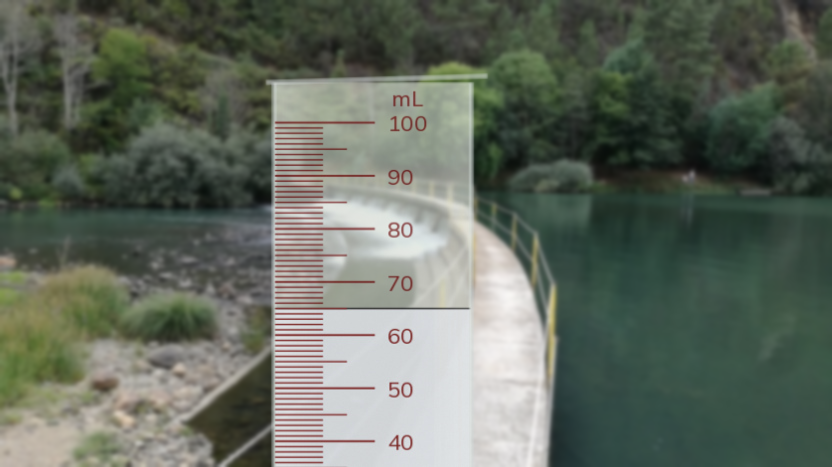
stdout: 65; mL
